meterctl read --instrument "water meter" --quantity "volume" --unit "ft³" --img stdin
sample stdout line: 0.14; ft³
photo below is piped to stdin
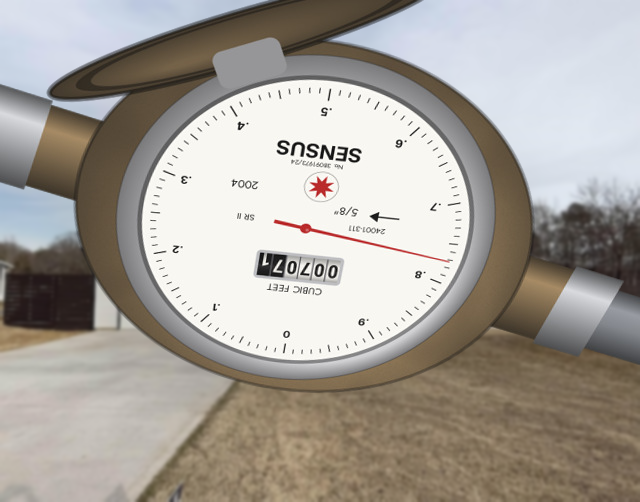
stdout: 7070.77; ft³
